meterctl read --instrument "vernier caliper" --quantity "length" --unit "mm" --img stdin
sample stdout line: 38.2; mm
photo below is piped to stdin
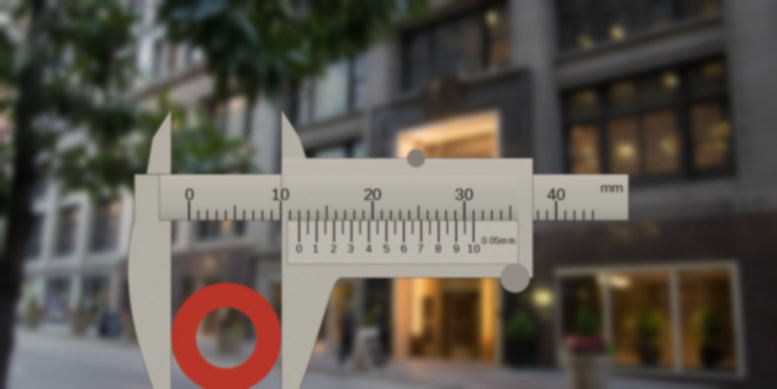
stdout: 12.0; mm
